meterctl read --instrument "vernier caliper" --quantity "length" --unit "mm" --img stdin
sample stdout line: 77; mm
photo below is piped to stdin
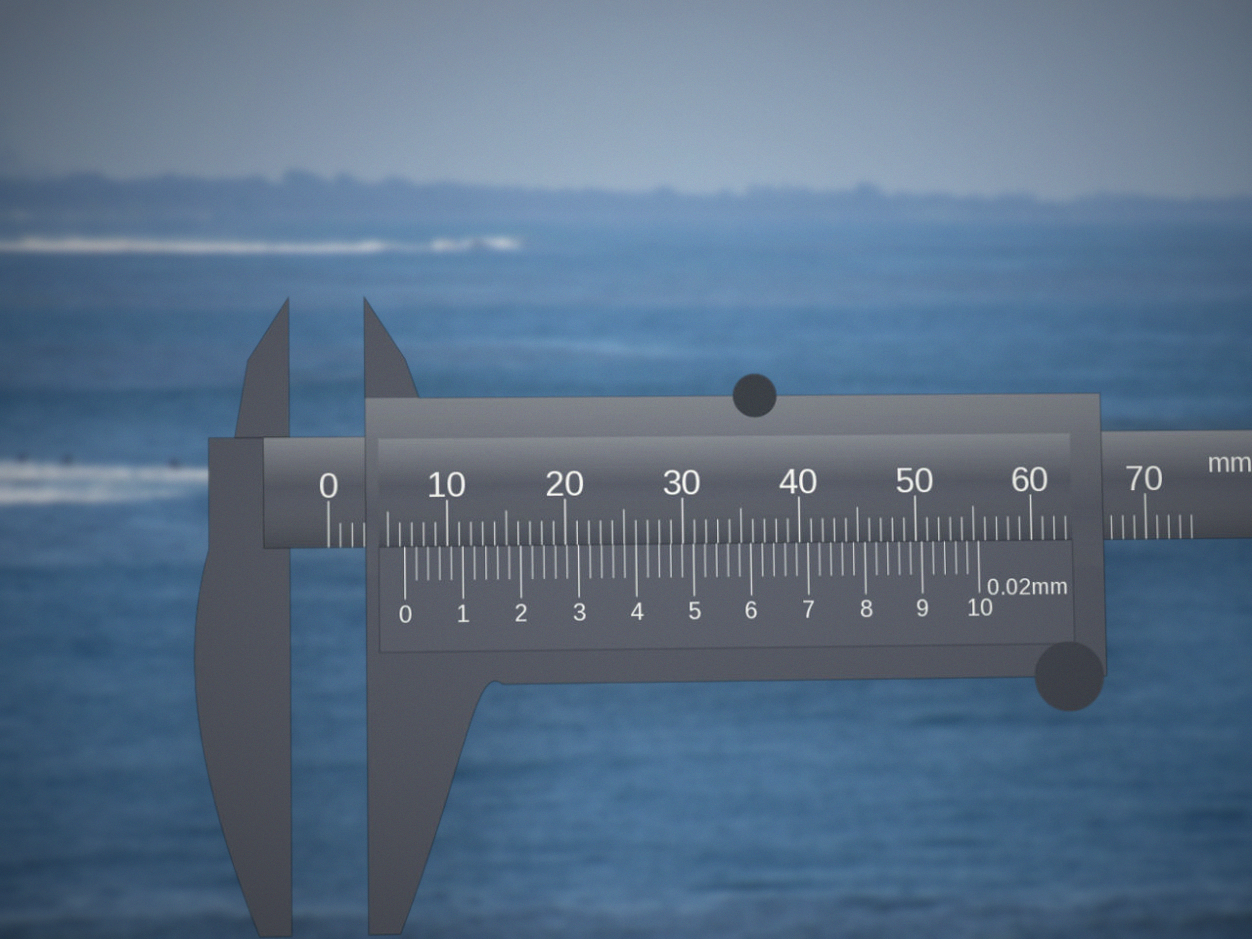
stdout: 6.4; mm
